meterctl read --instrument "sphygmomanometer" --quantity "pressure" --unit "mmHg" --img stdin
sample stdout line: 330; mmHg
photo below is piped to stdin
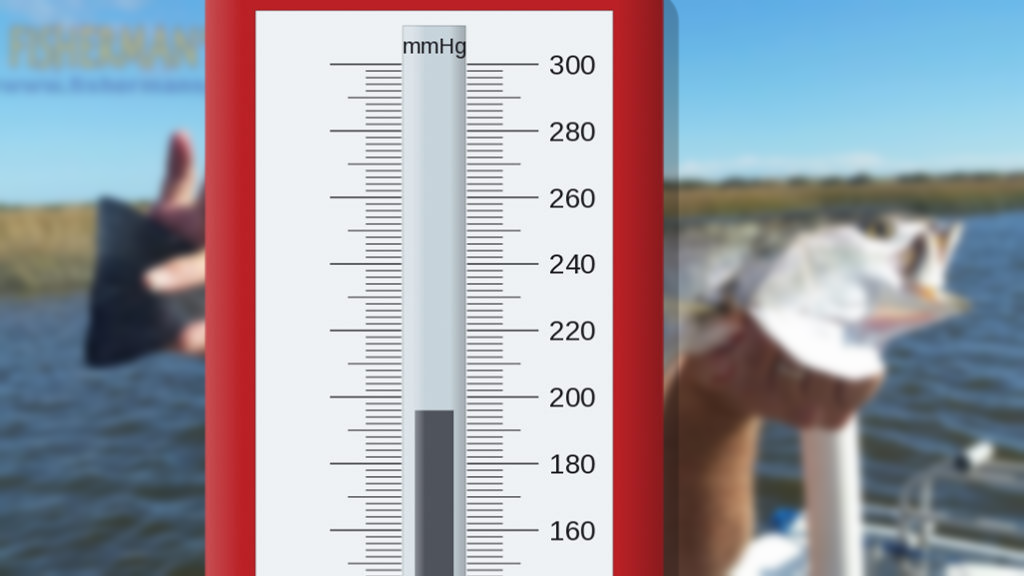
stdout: 196; mmHg
